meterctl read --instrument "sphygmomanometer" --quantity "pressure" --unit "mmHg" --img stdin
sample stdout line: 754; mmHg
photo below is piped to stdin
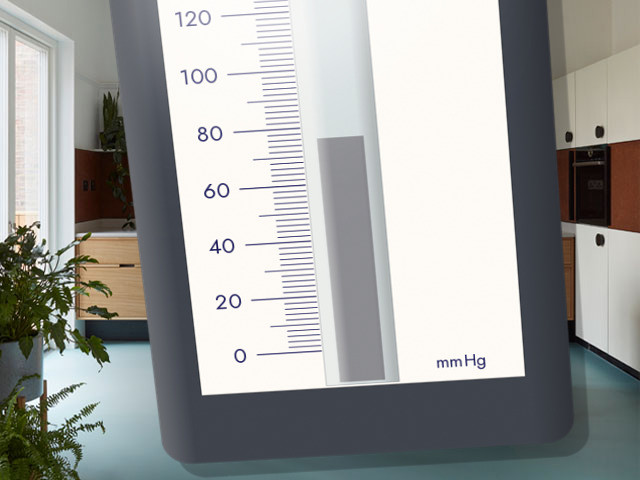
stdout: 76; mmHg
